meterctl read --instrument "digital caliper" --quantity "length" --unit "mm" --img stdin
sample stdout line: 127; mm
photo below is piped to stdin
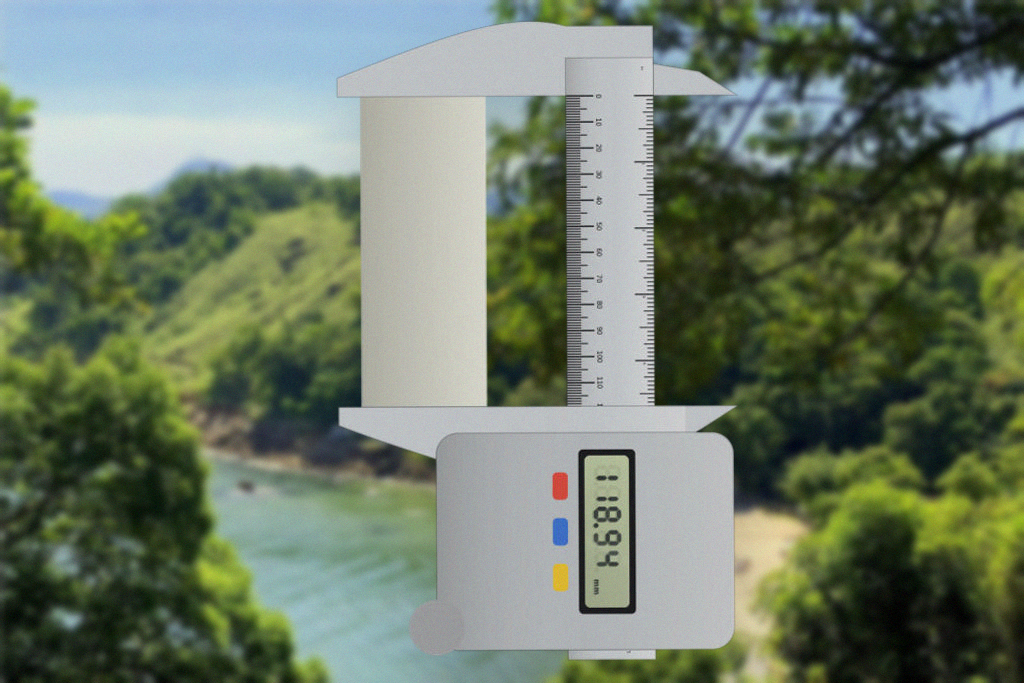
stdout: 118.94; mm
